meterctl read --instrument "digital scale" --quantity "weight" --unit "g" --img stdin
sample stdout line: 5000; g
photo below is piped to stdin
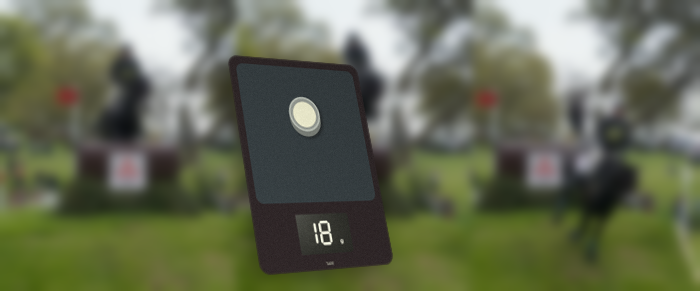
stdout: 18; g
